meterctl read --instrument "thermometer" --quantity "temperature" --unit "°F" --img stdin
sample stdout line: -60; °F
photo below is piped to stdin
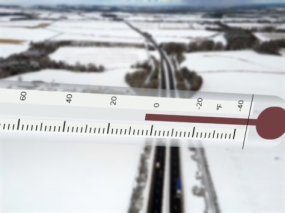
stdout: 4; °F
